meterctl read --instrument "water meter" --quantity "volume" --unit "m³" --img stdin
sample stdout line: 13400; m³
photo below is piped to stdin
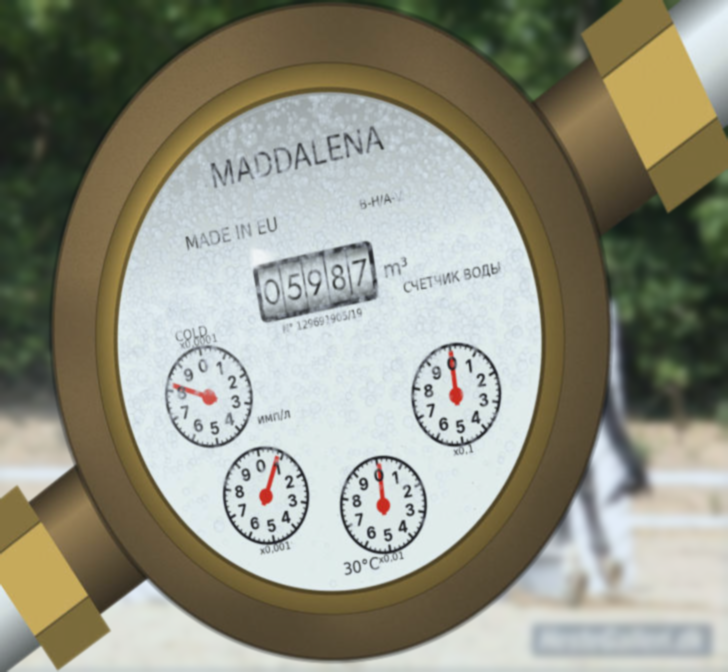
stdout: 5987.0008; m³
